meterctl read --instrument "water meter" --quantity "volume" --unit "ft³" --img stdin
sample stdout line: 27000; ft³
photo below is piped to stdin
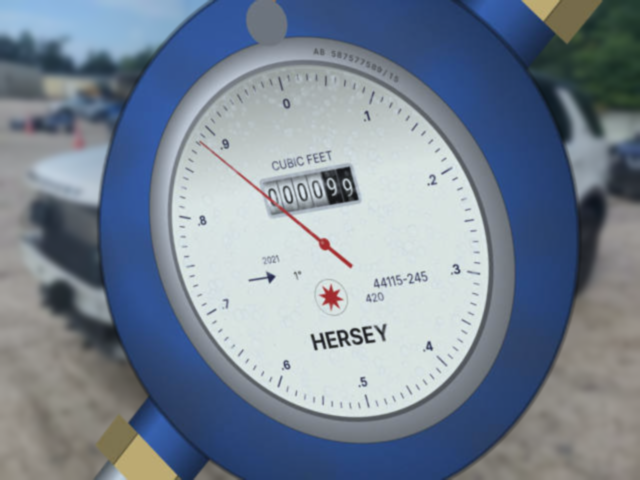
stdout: 98.88; ft³
